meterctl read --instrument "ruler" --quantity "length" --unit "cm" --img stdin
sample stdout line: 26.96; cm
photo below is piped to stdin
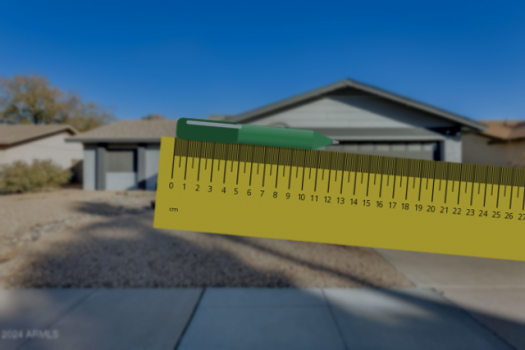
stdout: 12.5; cm
